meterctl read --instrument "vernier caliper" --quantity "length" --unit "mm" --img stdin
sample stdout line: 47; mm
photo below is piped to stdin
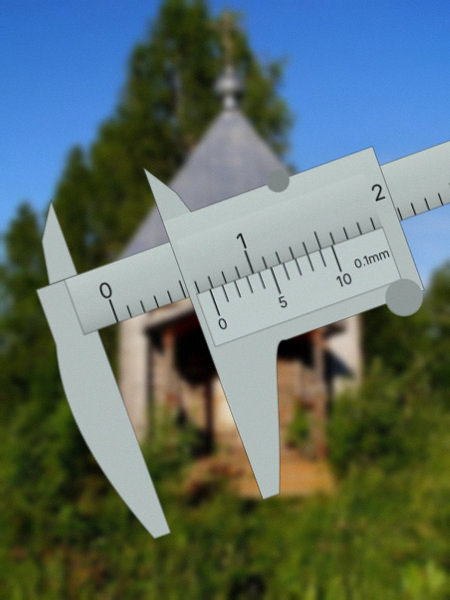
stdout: 6.8; mm
